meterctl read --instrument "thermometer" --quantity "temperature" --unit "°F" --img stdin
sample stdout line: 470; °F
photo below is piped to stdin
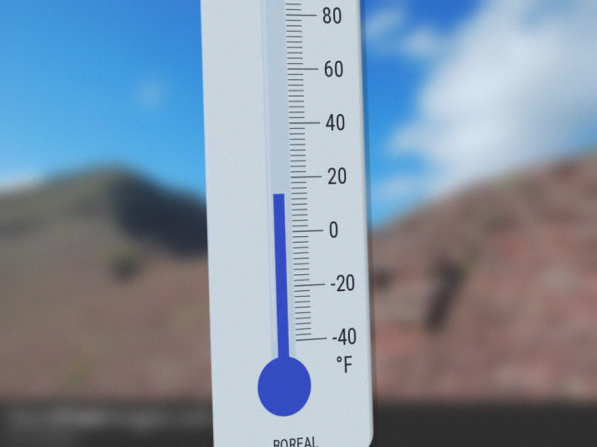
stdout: 14; °F
